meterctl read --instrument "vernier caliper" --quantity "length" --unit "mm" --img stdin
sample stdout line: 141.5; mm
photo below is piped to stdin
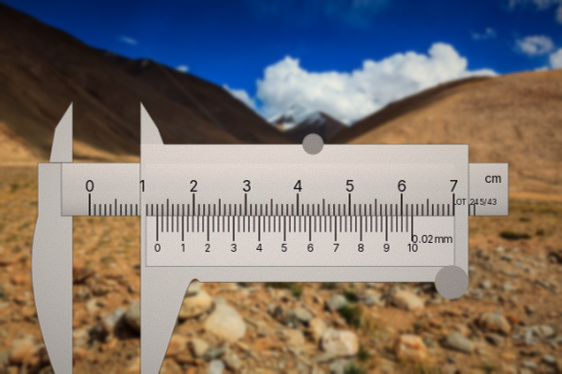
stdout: 13.0; mm
